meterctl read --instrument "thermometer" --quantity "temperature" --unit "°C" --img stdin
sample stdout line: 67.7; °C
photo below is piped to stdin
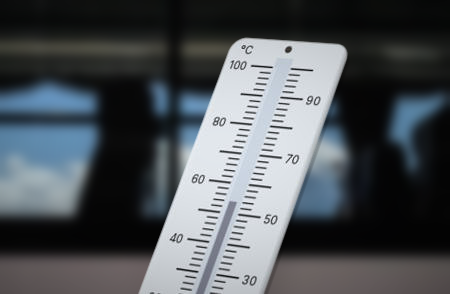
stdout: 54; °C
